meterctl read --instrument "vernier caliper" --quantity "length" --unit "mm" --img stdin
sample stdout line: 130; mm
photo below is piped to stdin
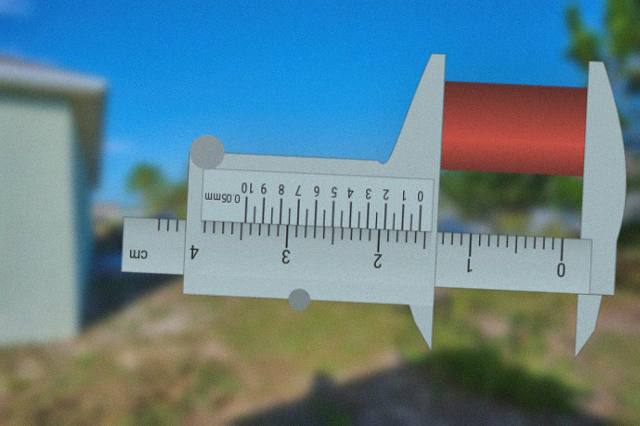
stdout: 15.6; mm
